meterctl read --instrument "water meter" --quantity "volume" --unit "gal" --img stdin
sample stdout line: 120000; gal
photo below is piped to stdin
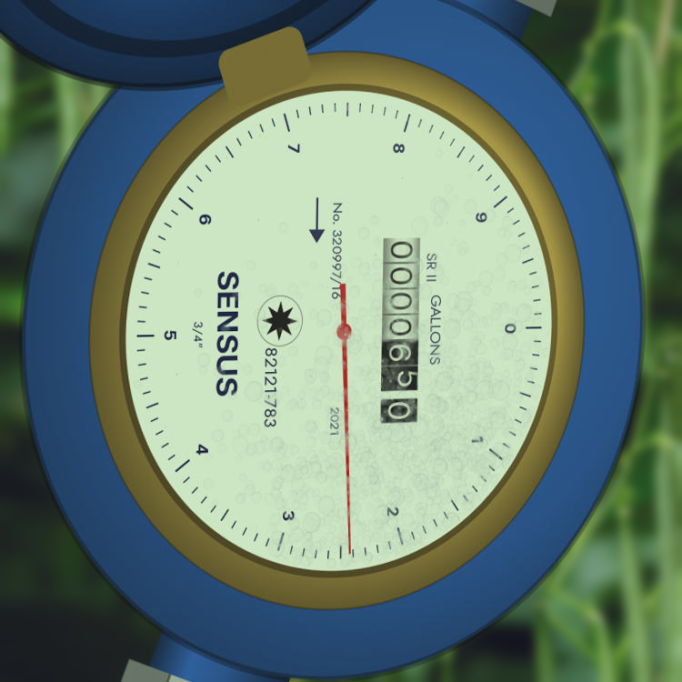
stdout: 652.4; gal
